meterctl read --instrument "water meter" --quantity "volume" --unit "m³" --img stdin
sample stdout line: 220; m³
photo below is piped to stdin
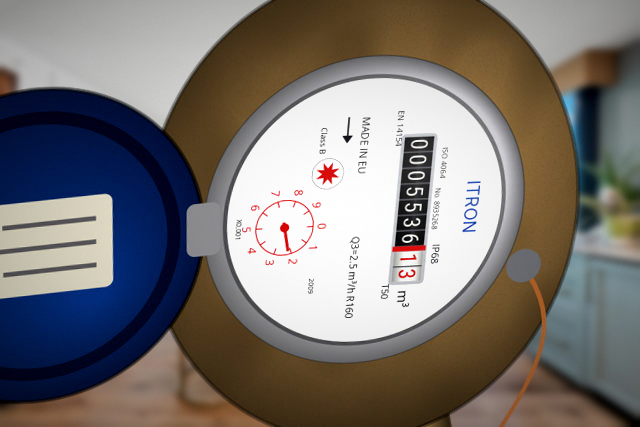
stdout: 5536.132; m³
